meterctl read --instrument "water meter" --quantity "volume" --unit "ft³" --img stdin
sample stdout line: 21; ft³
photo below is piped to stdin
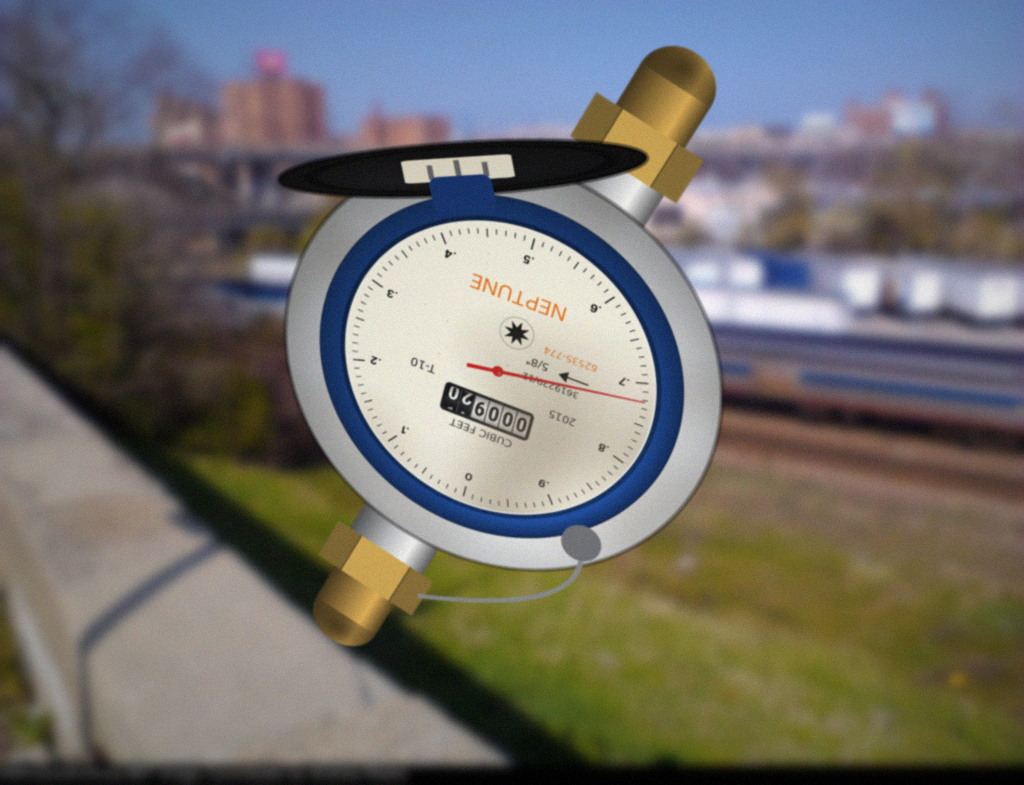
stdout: 919.72; ft³
